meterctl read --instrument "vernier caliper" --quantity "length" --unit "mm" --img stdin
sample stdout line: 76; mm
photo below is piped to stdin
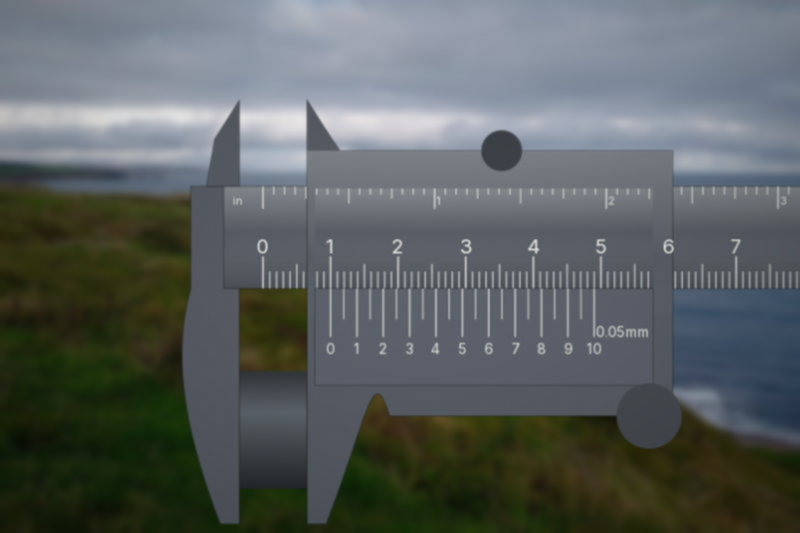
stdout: 10.0; mm
